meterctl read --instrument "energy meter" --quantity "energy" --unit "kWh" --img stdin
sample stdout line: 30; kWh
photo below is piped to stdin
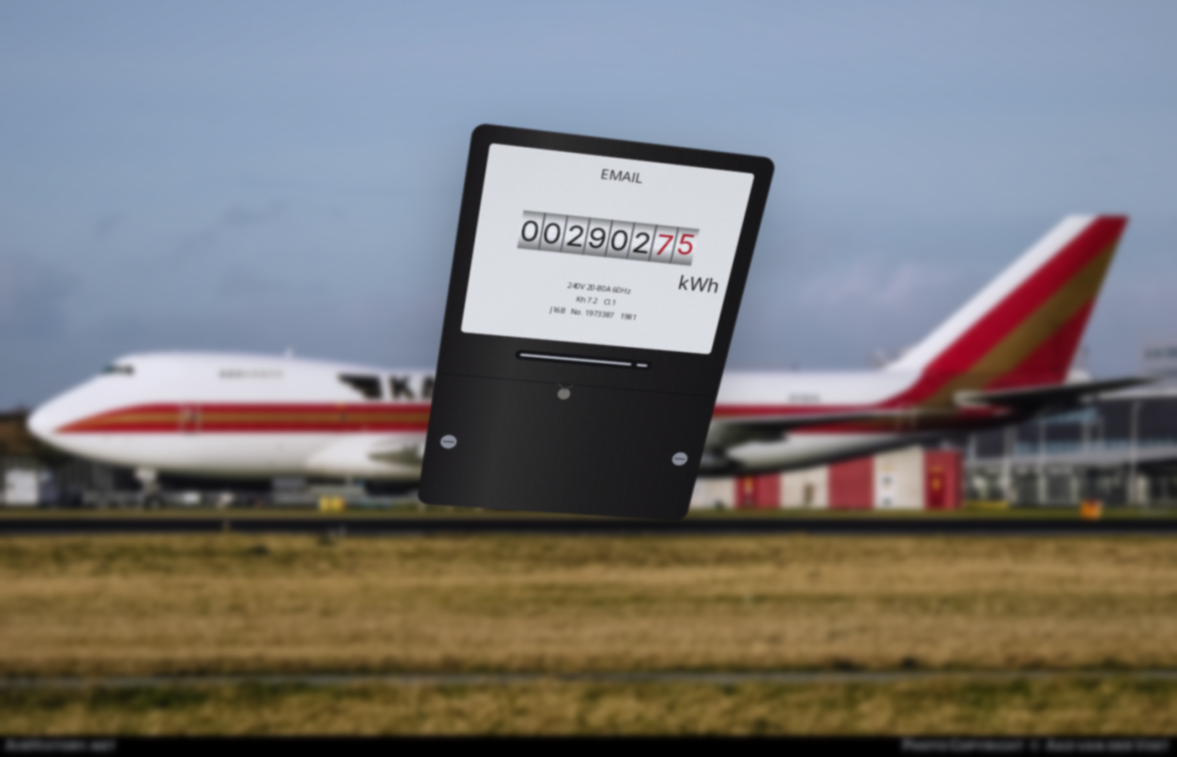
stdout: 2902.75; kWh
